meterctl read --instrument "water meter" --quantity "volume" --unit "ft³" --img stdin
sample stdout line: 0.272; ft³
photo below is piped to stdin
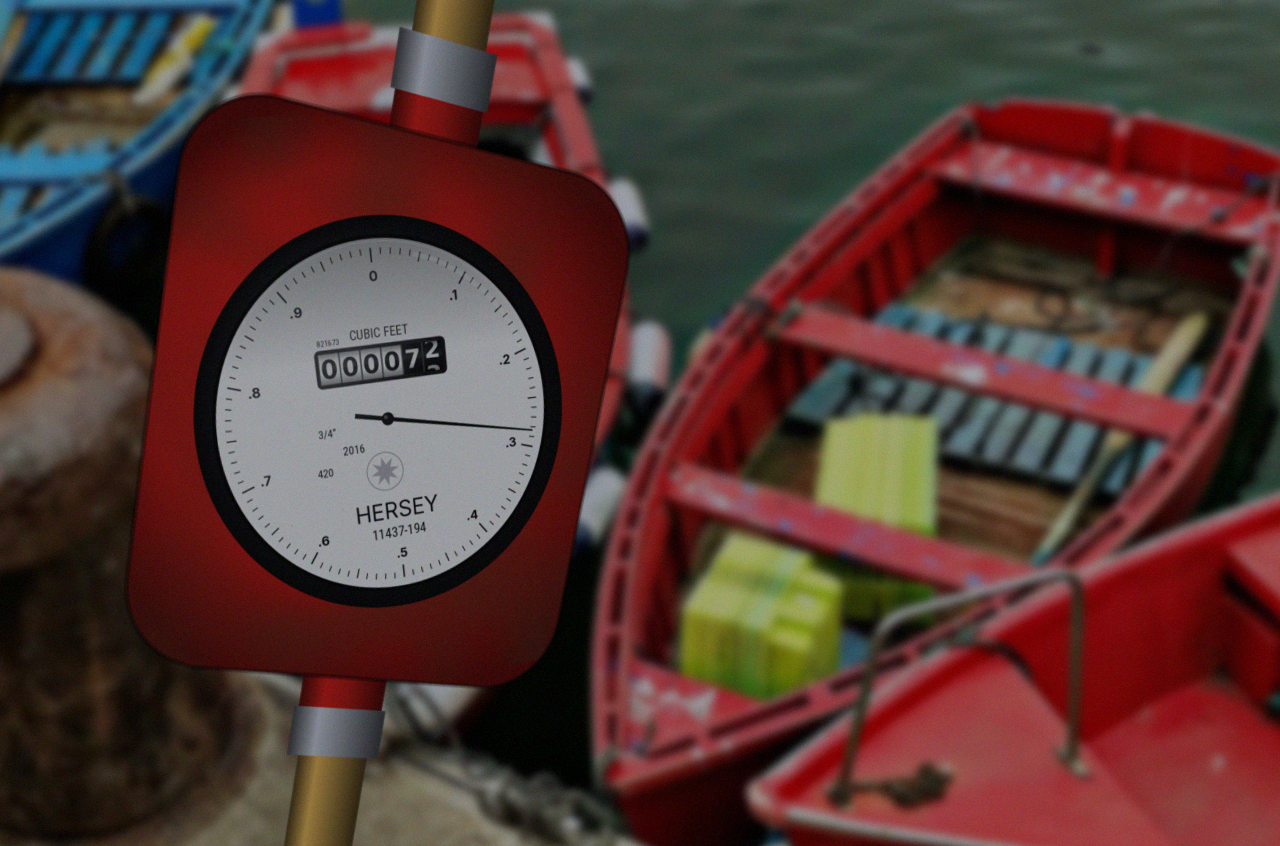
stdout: 72.28; ft³
